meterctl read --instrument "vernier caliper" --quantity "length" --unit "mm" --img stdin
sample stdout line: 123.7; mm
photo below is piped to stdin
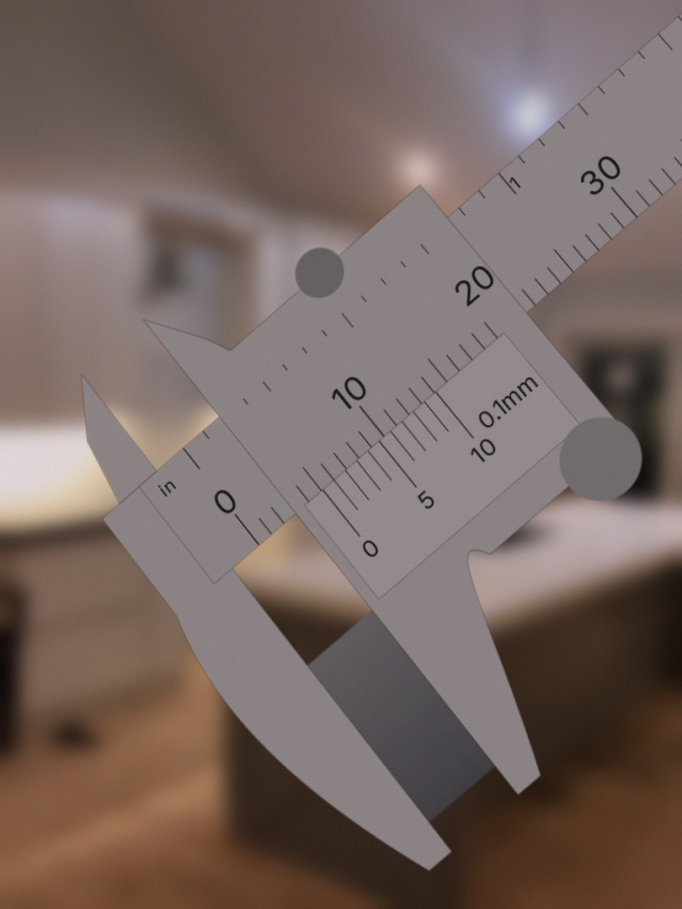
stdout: 5.1; mm
